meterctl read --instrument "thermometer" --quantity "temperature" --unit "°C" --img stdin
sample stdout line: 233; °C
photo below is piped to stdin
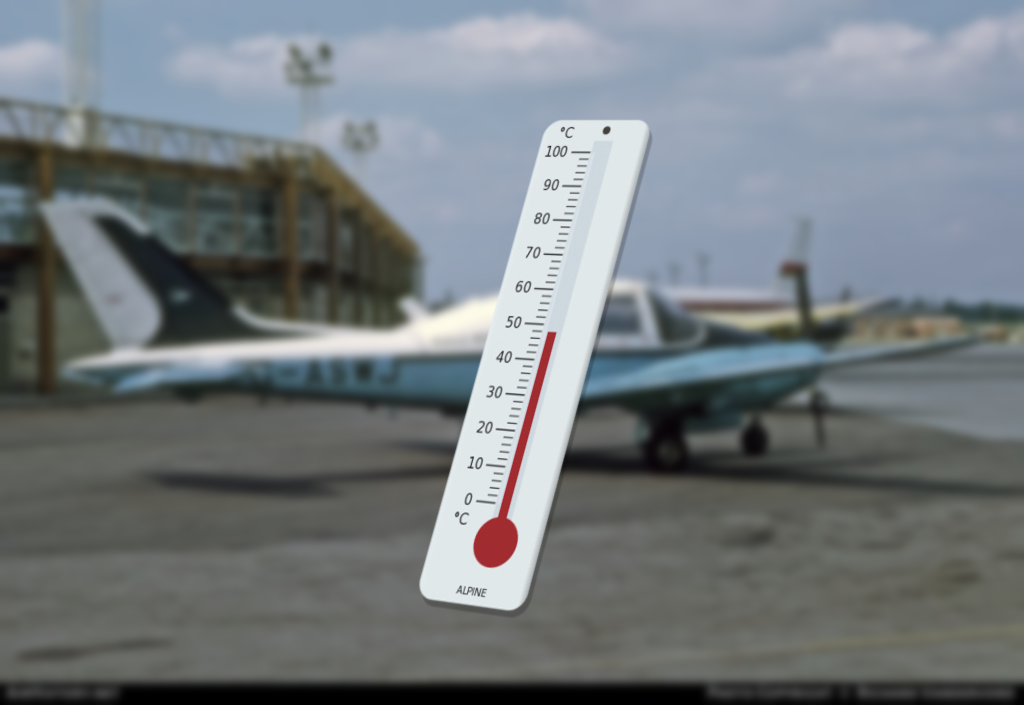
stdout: 48; °C
